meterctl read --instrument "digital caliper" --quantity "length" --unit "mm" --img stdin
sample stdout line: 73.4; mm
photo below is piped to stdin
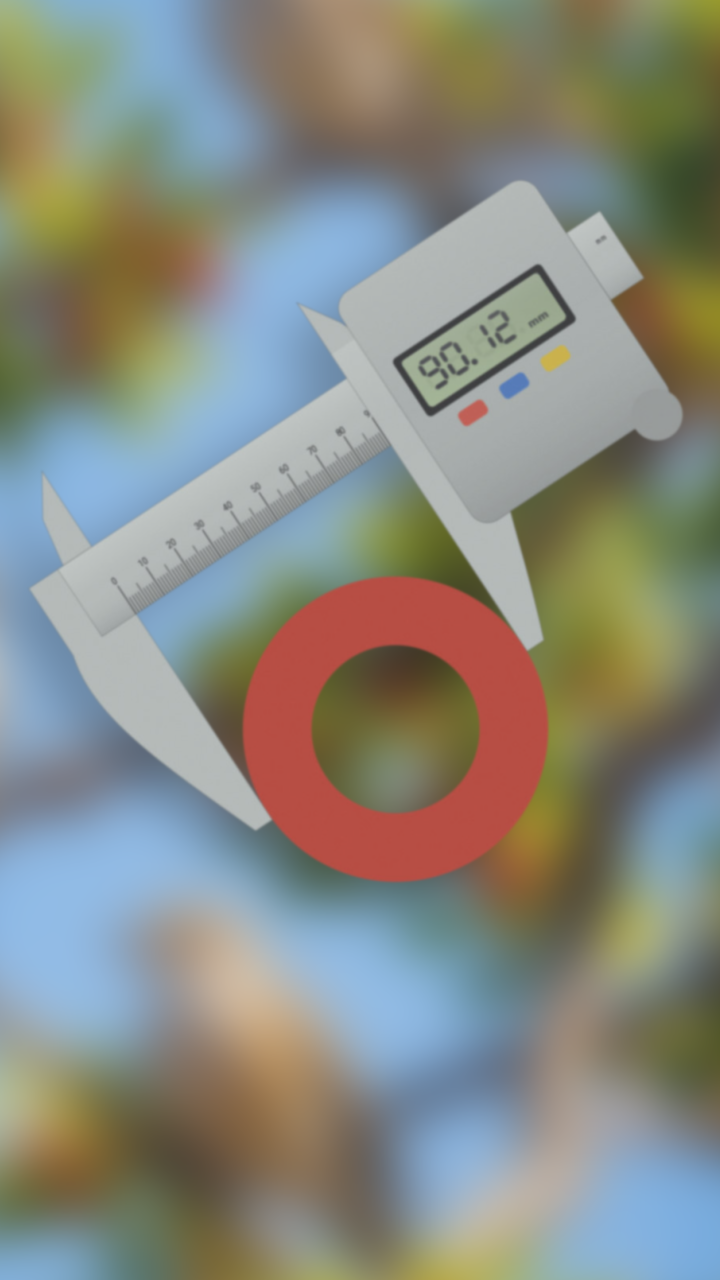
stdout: 90.12; mm
